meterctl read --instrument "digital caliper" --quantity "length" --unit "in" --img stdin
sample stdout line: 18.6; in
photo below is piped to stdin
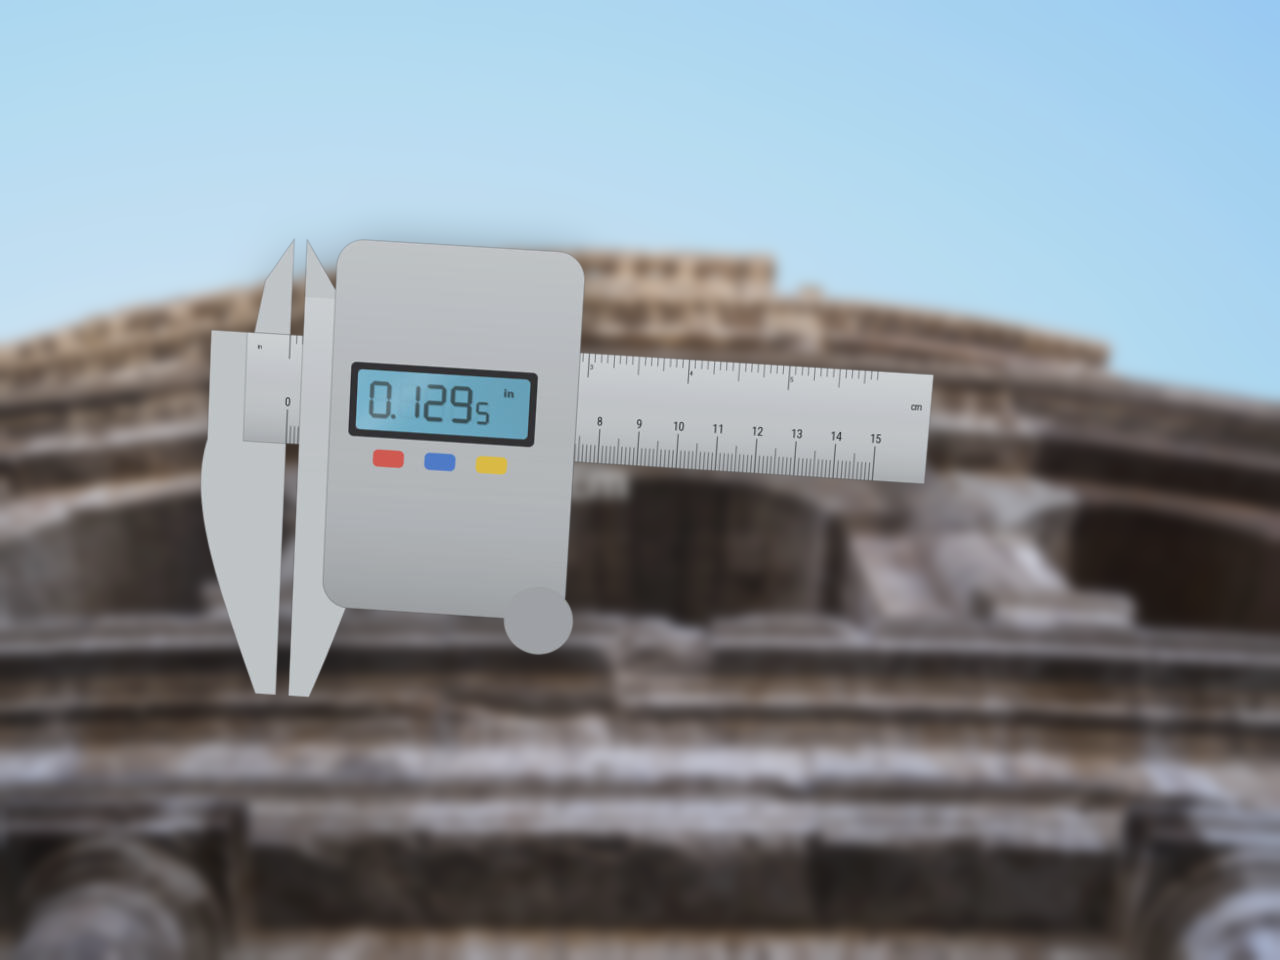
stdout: 0.1295; in
